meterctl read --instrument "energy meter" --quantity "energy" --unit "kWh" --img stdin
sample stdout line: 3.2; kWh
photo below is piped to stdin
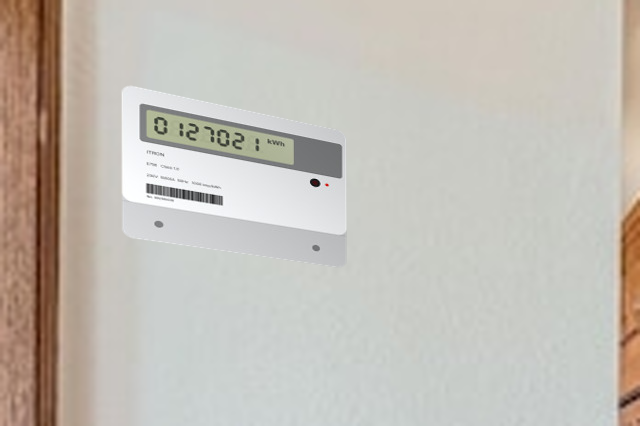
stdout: 127021; kWh
